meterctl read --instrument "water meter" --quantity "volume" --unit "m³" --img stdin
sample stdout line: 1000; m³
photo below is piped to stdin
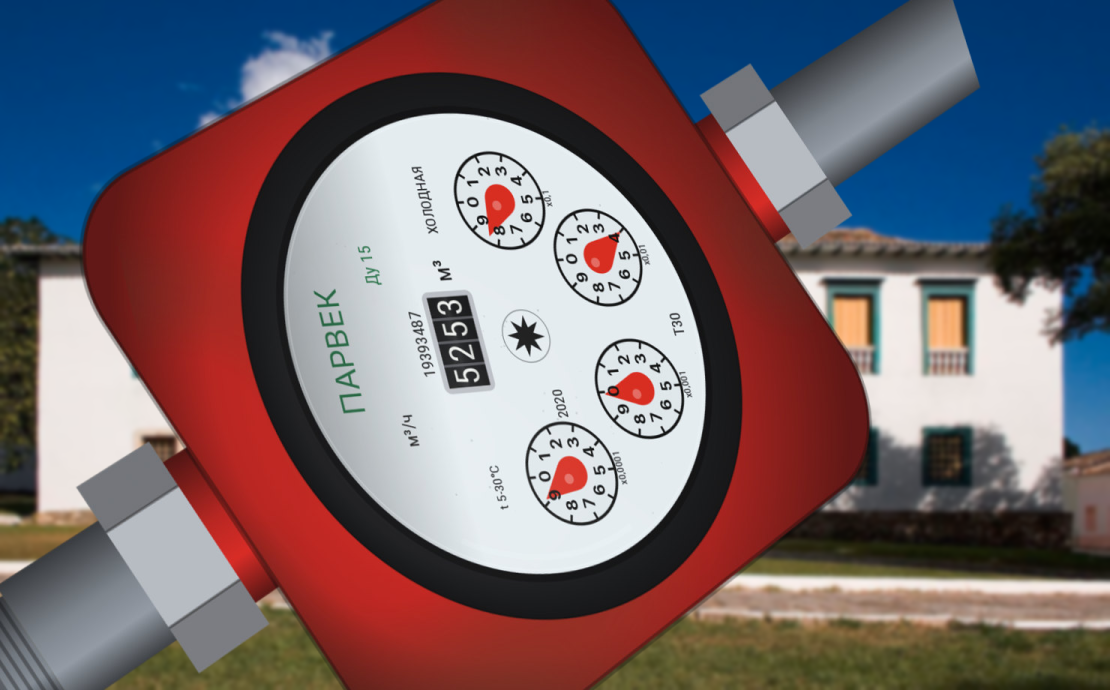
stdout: 5253.8399; m³
